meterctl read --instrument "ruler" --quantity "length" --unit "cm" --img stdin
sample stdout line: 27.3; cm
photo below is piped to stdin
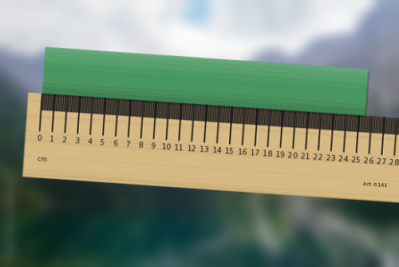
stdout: 25.5; cm
